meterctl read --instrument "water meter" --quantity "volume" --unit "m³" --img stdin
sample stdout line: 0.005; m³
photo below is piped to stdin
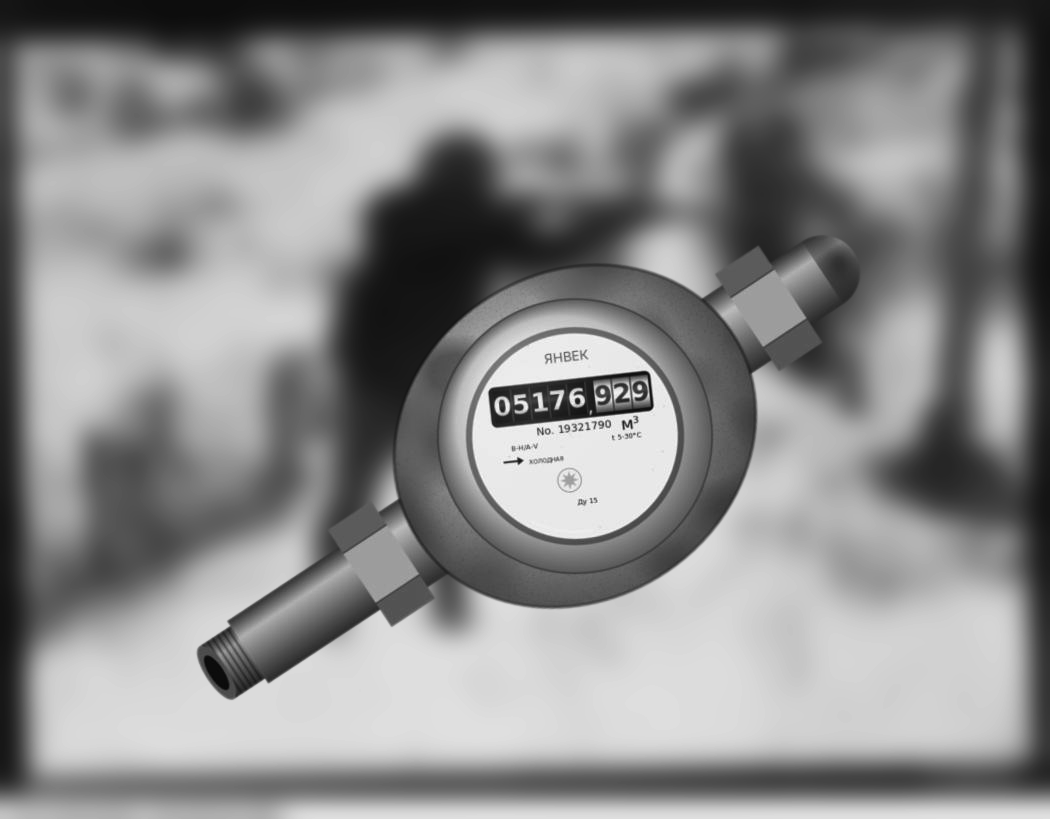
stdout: 5176.929; m³
